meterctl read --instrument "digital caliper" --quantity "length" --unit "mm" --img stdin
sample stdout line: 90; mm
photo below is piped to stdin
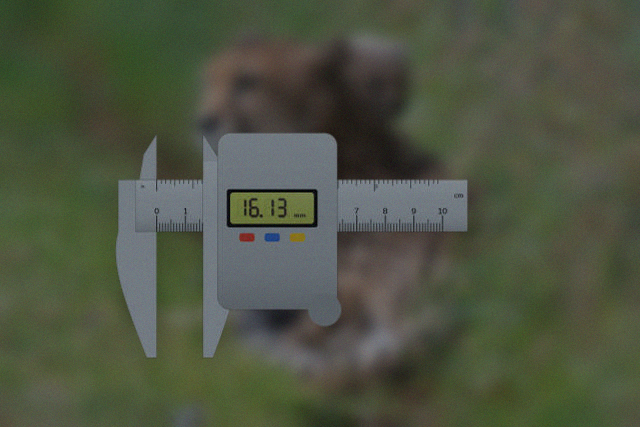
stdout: 16.13; mm
